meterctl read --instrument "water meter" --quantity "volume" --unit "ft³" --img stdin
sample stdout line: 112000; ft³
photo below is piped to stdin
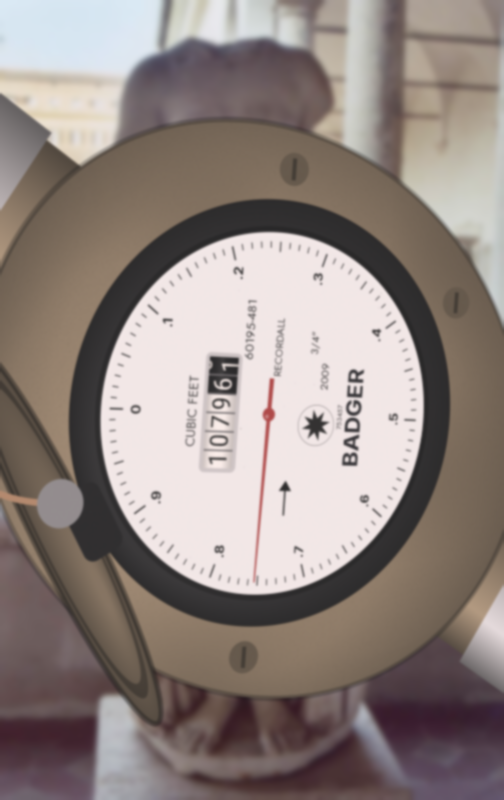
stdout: 107960.75; ft³
